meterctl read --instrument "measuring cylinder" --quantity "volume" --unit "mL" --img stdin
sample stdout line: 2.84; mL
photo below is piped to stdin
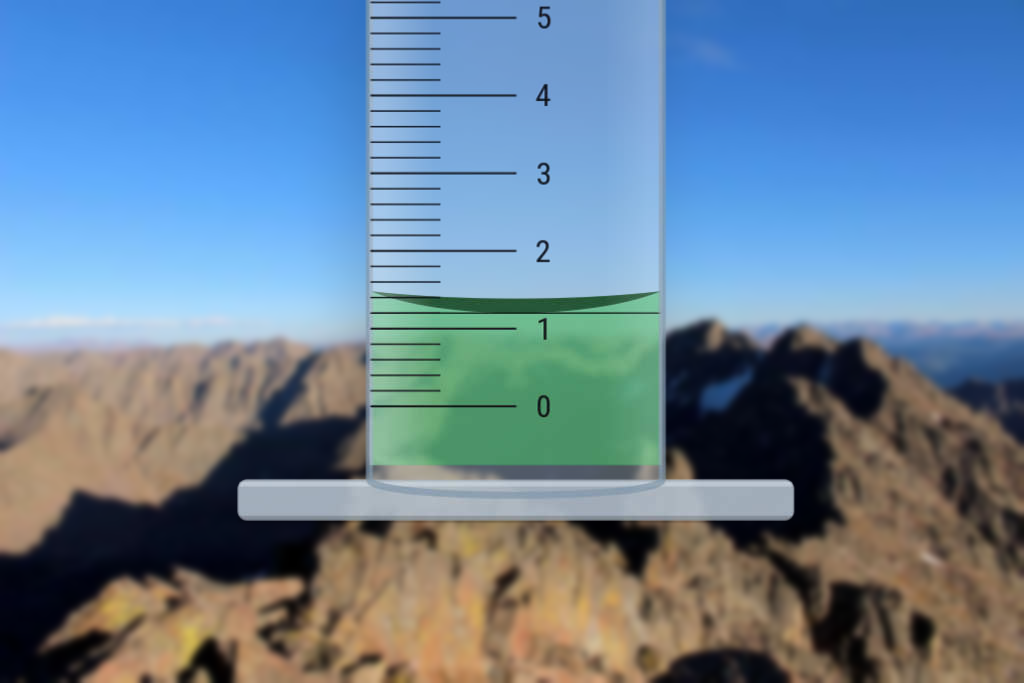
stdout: 1.2; mL
